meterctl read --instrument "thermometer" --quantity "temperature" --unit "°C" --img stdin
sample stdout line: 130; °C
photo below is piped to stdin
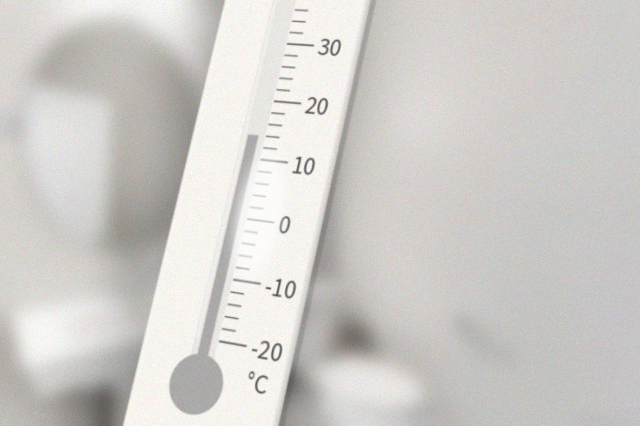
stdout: 14; °C
